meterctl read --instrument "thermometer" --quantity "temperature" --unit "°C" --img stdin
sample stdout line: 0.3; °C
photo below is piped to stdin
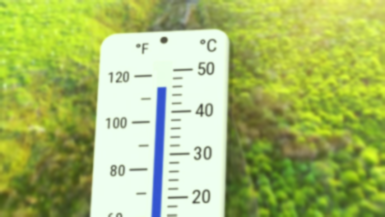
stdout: 46; °C
